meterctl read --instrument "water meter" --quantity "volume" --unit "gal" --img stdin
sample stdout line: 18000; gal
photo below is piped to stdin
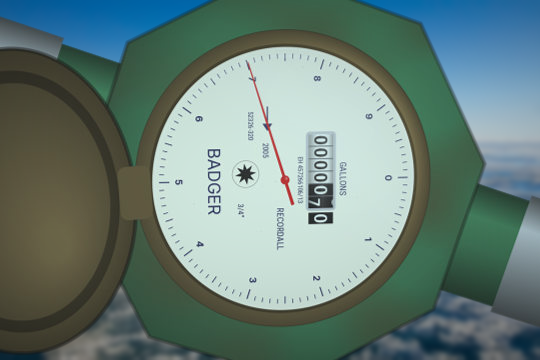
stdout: 67.0; gal
